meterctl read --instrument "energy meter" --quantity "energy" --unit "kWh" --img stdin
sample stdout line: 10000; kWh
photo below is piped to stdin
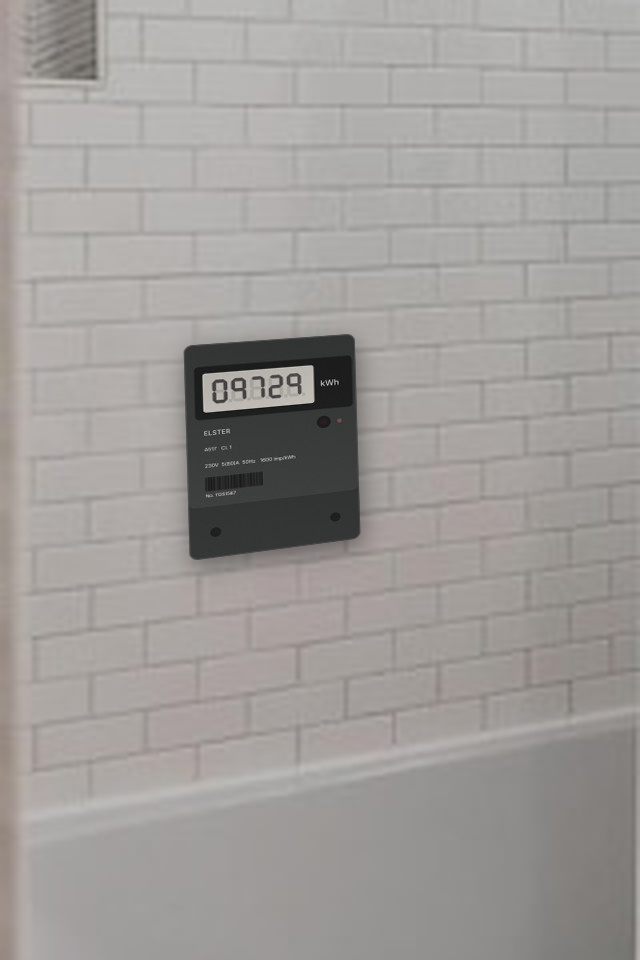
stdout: 9729; kWh
